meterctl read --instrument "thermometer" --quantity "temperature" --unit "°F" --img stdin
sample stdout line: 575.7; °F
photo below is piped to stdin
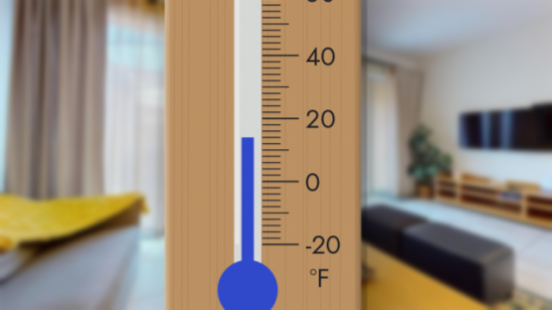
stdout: 14; °F
